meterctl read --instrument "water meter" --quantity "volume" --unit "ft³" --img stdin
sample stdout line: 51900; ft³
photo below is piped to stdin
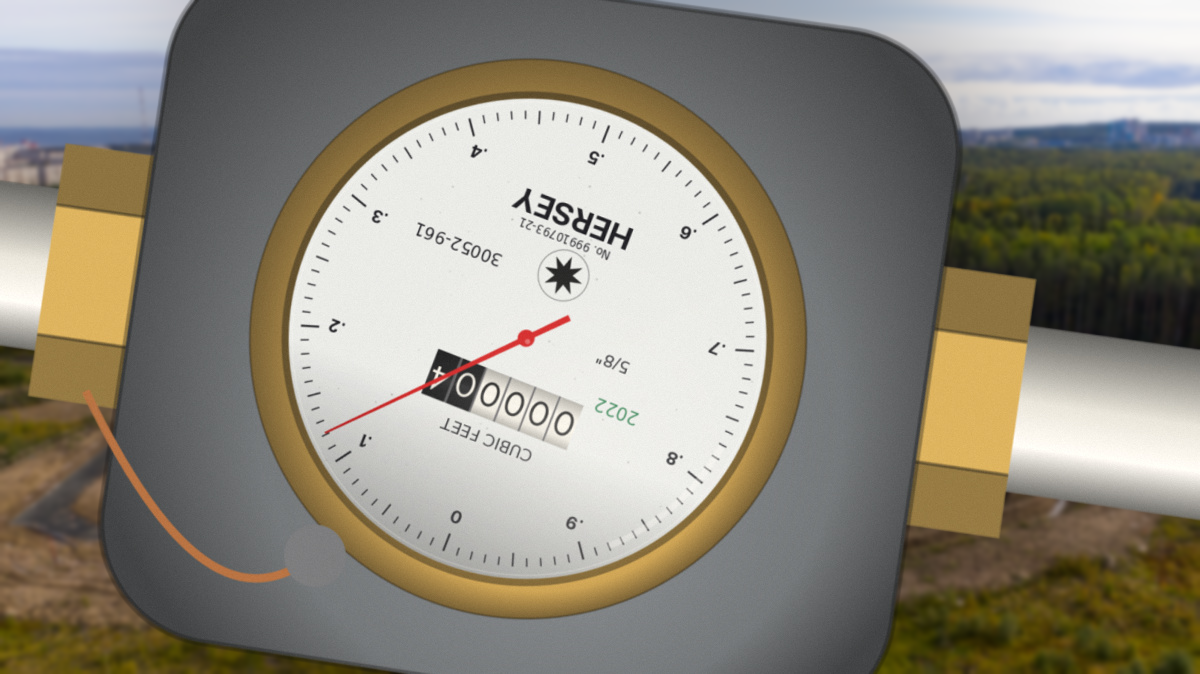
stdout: 4.12; ft³
